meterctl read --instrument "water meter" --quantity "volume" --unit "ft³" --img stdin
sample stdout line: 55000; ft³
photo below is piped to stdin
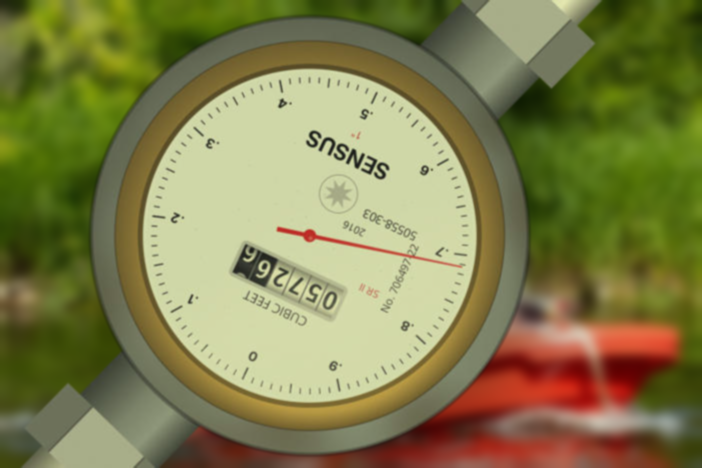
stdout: 57265.71; ft³
